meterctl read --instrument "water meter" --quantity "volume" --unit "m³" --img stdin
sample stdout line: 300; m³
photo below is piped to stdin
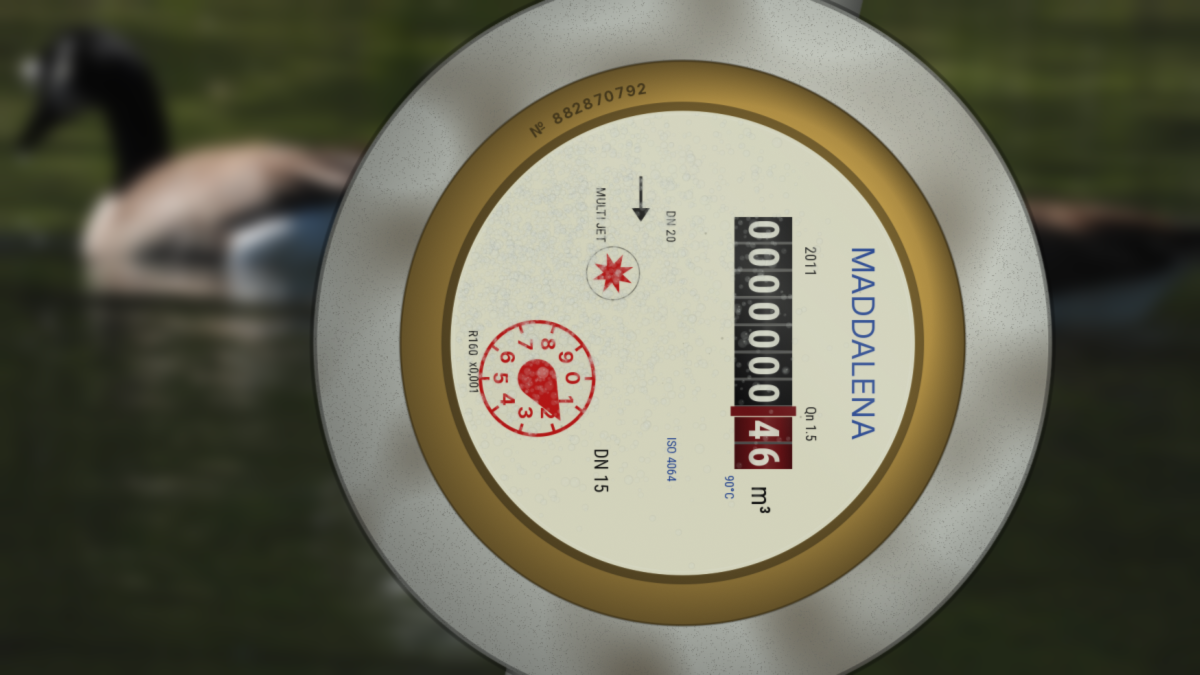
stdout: 0.461; m³
